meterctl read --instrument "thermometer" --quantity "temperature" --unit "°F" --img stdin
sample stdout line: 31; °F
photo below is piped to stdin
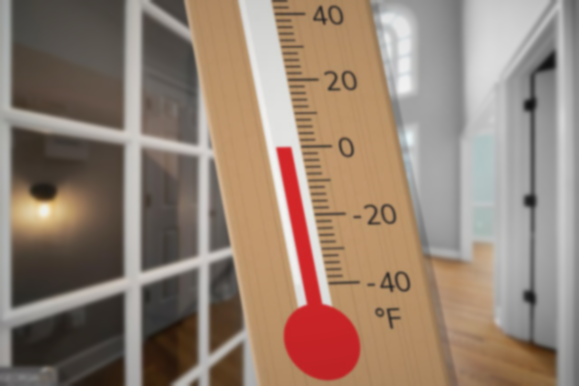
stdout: 0; °F
